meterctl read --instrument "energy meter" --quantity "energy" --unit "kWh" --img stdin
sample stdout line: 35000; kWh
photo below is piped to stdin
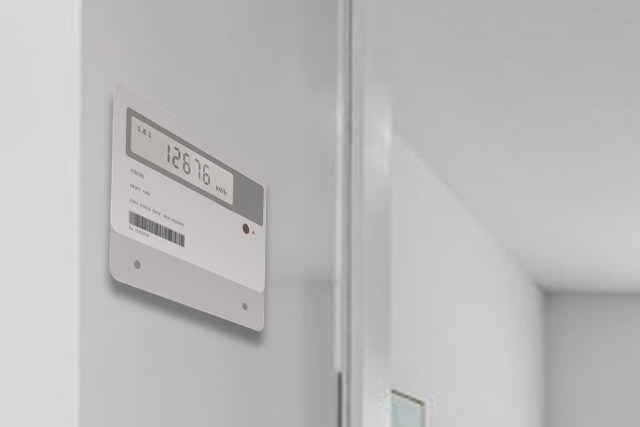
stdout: 12676; kWh
